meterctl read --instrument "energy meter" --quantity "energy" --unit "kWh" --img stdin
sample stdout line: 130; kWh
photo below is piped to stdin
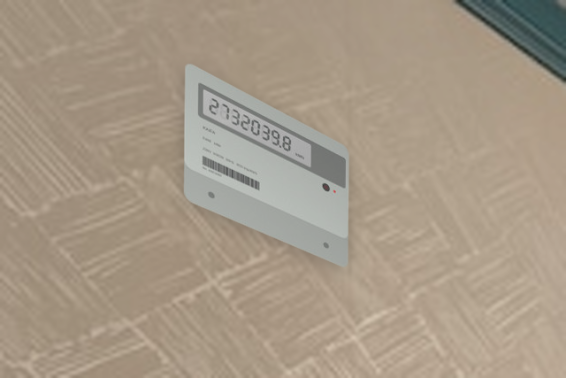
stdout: 2732039.8; kWh
